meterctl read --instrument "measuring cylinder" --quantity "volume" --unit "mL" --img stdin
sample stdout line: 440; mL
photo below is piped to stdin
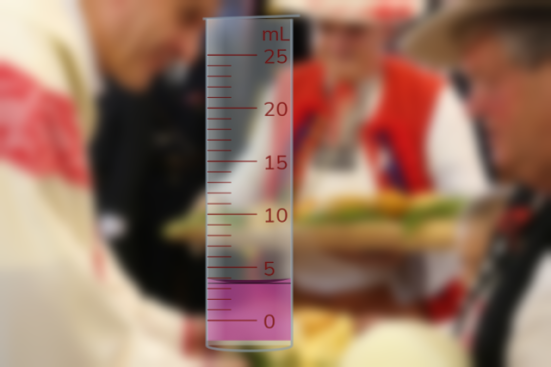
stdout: 3.5; mL
